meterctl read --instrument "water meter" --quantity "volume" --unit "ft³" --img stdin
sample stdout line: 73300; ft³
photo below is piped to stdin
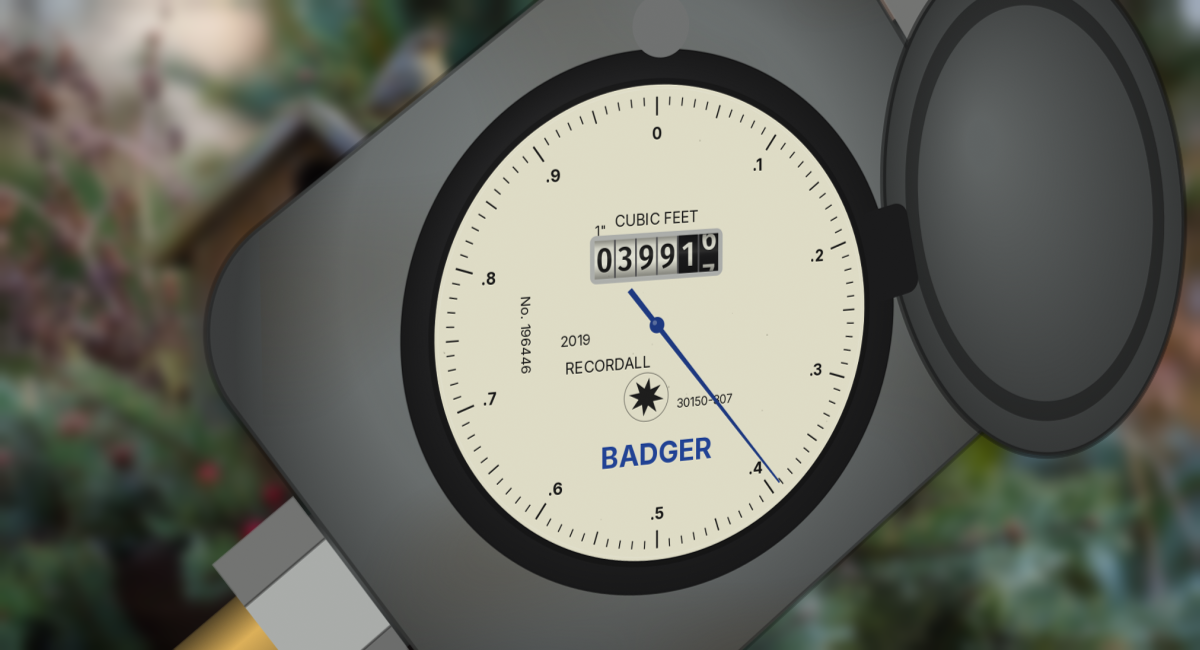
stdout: 39916.39; ft³
